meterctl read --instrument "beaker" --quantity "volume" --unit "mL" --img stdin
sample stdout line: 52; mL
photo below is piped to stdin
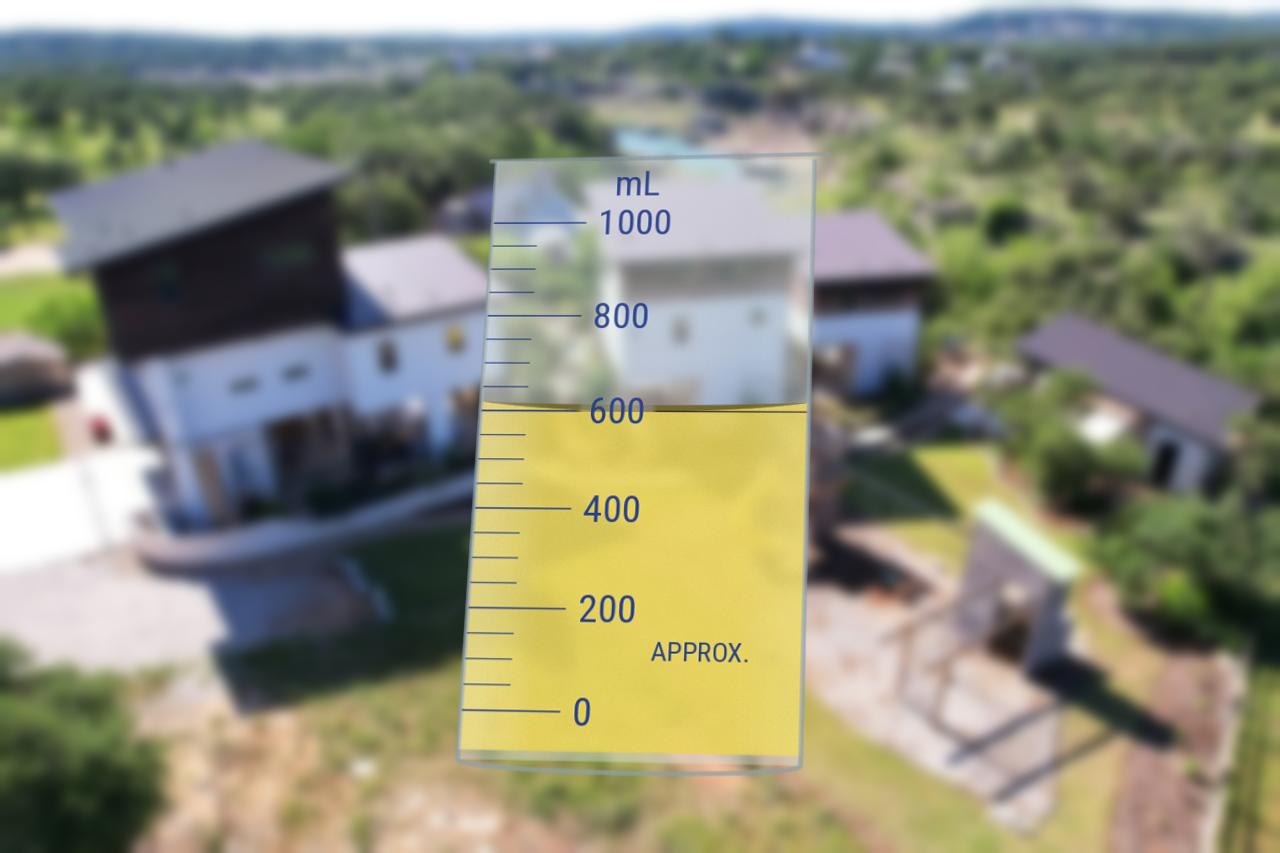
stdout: 600; mL
